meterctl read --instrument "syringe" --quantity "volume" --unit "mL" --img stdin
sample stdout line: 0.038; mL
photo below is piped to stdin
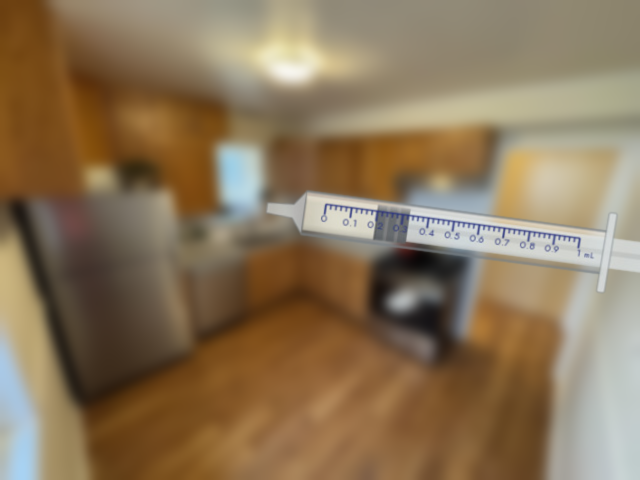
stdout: 0.2; mL
